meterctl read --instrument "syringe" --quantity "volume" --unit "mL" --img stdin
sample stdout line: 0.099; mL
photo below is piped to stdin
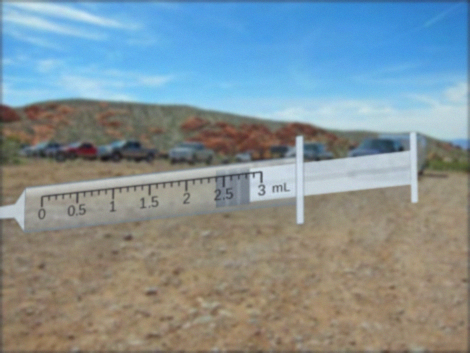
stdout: 2.4; mL
